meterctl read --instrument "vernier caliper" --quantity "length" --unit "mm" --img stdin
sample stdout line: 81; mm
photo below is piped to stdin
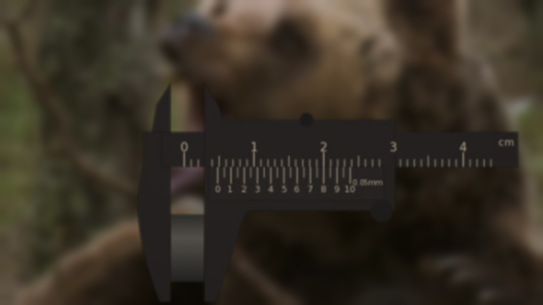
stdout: 4.8; mm
